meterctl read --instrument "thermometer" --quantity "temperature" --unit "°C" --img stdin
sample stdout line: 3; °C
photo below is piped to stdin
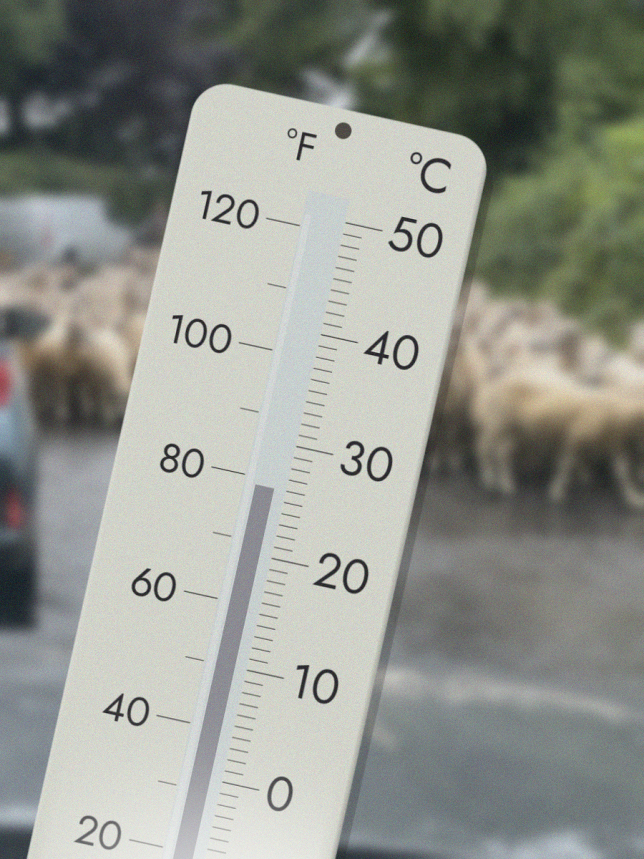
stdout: 26; °C
